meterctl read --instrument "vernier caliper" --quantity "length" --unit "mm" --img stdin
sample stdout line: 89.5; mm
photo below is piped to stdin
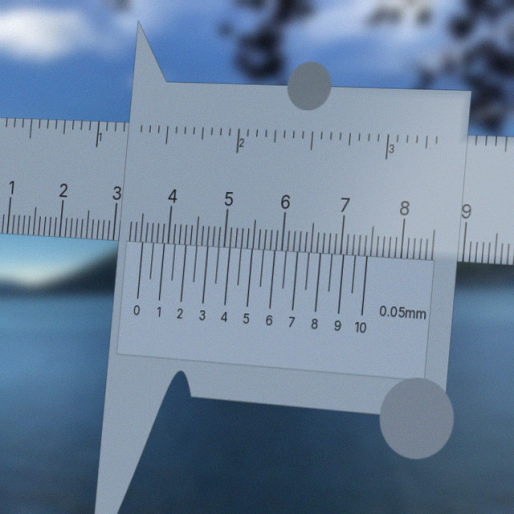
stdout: 35.4; mm
